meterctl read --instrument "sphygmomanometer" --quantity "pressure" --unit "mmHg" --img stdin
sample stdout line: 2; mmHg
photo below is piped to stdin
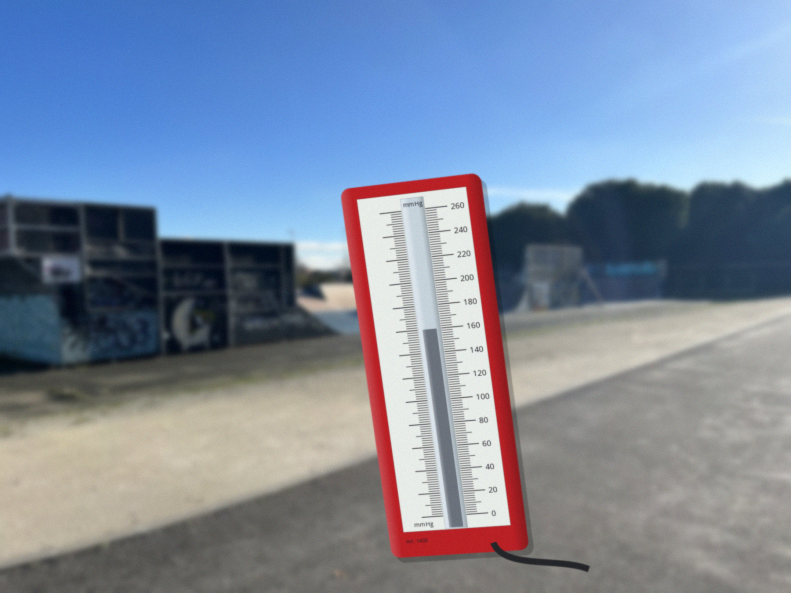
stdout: 160; mmHg
